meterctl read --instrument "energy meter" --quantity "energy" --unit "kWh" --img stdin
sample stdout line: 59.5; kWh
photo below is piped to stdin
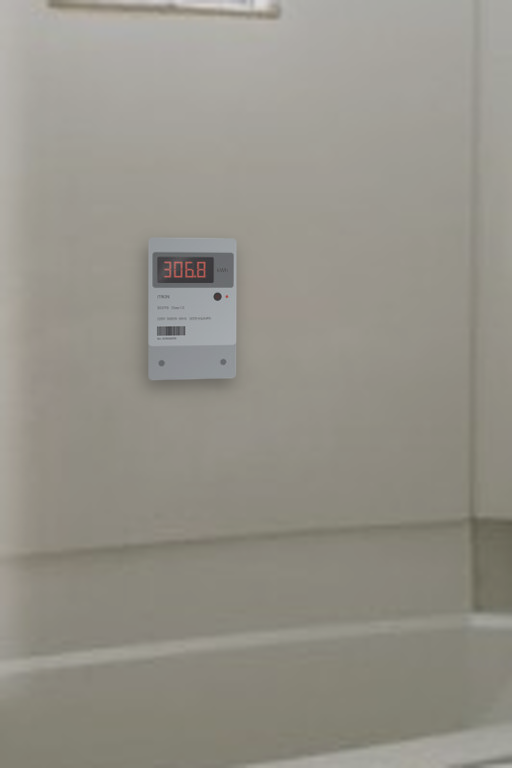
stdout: 306.8; kWh
